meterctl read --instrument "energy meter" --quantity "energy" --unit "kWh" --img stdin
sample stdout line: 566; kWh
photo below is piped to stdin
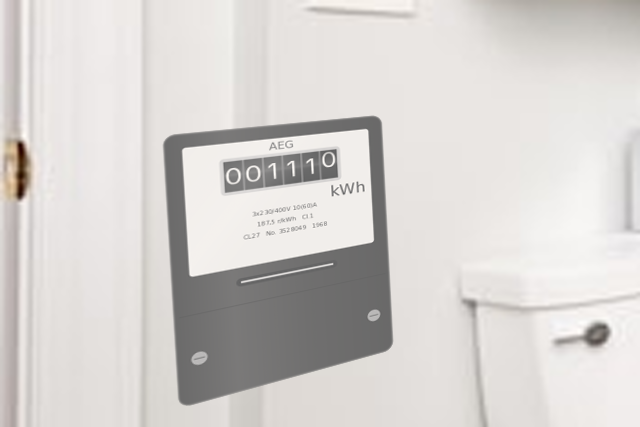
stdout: 1110; kWh
